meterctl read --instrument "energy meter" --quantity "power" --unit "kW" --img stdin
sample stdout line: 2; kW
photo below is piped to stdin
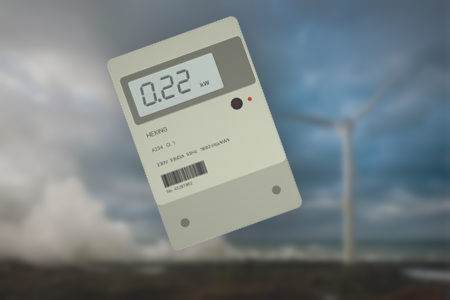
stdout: 0.22; kW
